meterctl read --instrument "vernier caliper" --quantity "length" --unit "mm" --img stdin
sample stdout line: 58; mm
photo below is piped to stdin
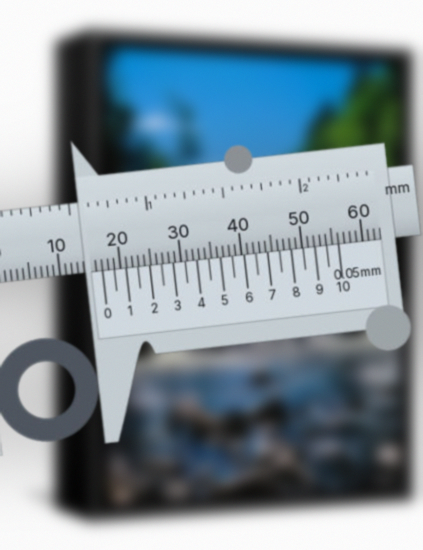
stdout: 17.0; mm
